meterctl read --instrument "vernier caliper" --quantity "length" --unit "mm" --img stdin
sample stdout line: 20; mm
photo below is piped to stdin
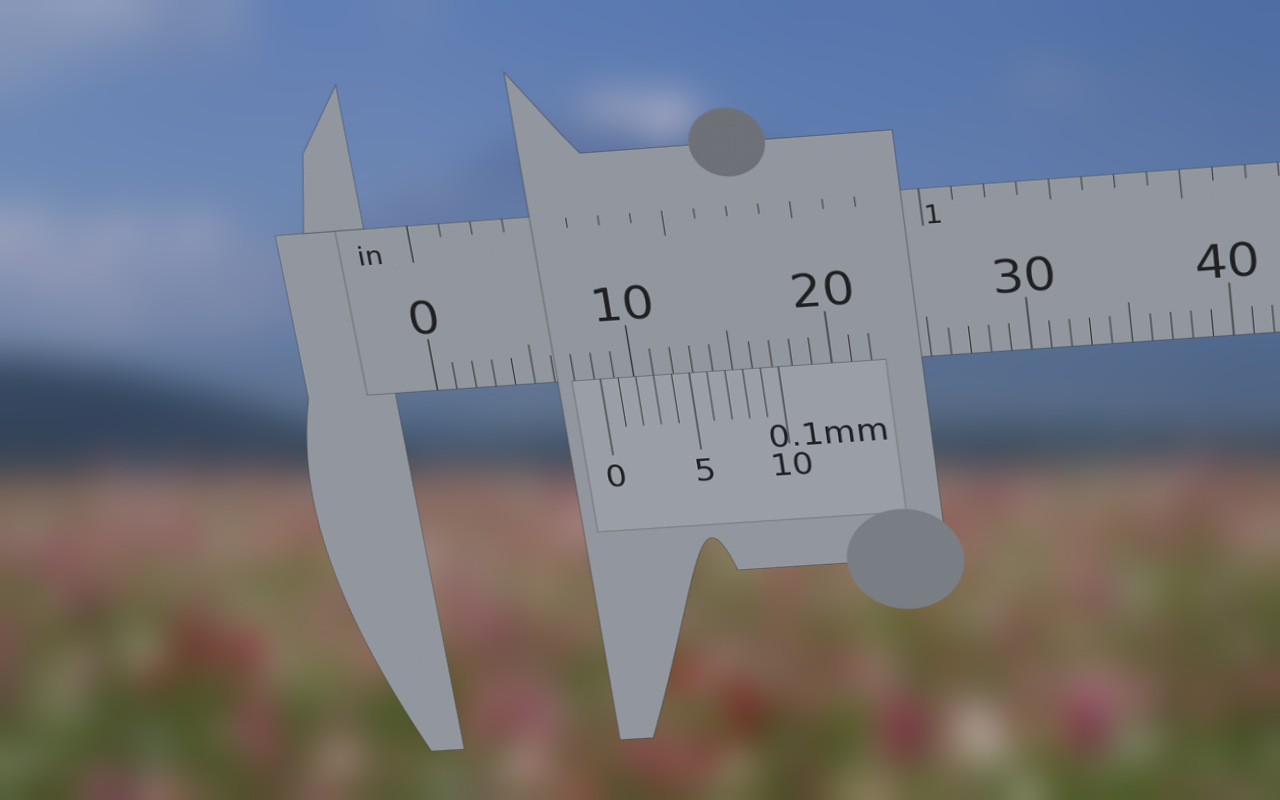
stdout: 8.3; mm
